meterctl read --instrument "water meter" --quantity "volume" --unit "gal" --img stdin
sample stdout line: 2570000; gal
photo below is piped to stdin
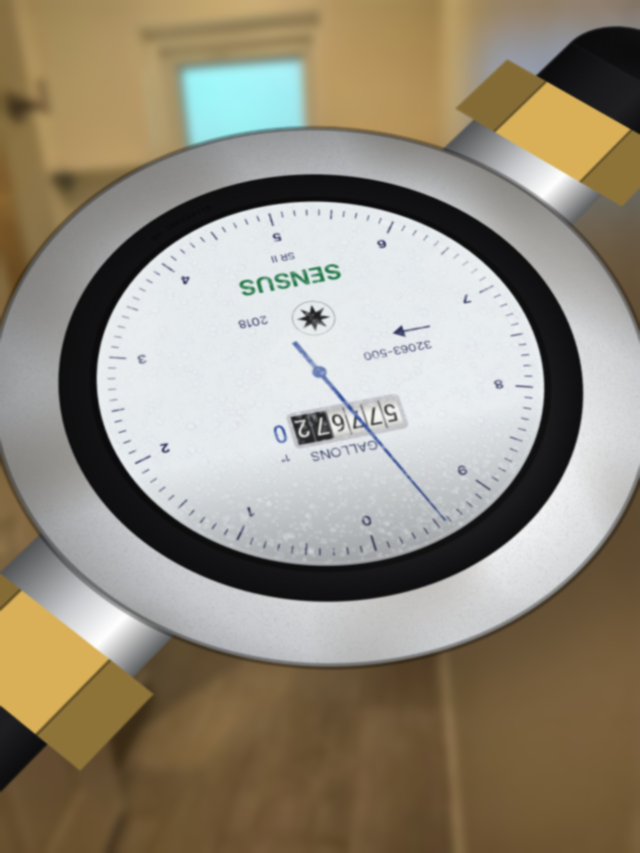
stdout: 5776719.4; gal
